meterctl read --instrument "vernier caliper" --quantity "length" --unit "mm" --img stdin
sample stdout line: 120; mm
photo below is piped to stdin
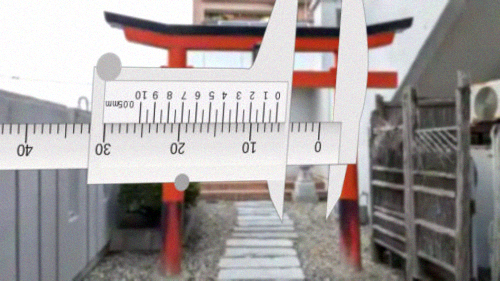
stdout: 6.4; mm
